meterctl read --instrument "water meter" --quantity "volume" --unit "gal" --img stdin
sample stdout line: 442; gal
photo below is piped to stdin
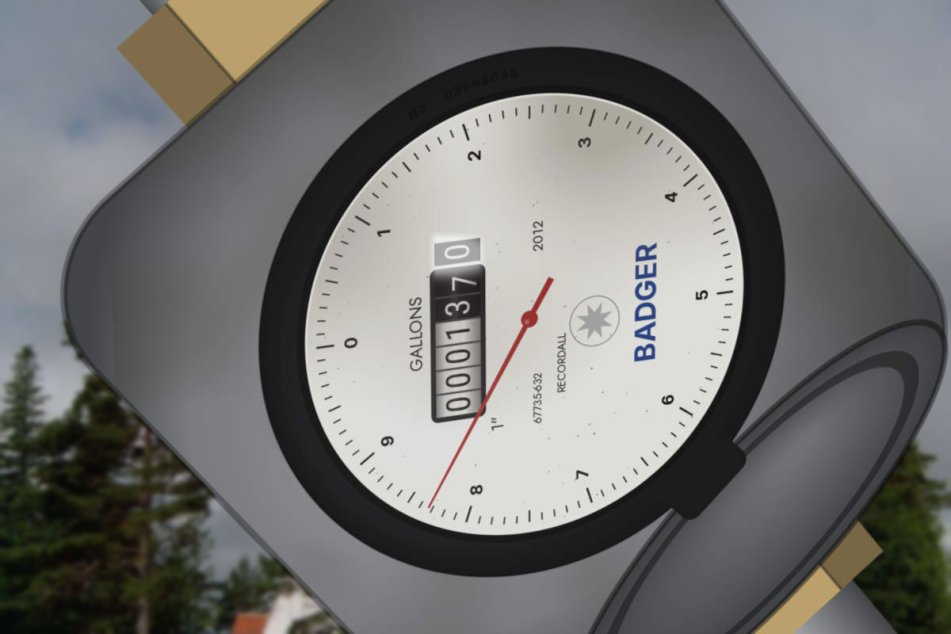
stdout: 1368.3; gal
